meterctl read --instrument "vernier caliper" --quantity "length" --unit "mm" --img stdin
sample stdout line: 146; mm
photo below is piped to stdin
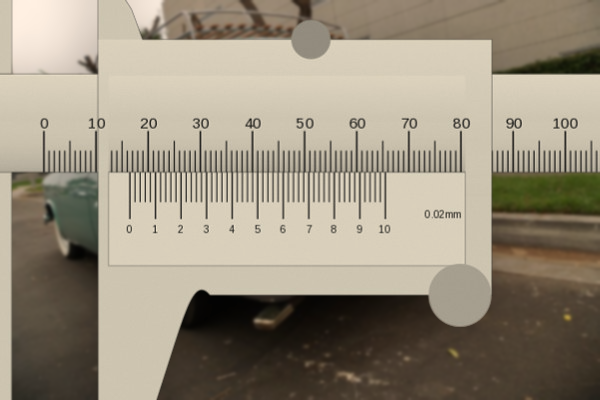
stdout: 16.5; mm
